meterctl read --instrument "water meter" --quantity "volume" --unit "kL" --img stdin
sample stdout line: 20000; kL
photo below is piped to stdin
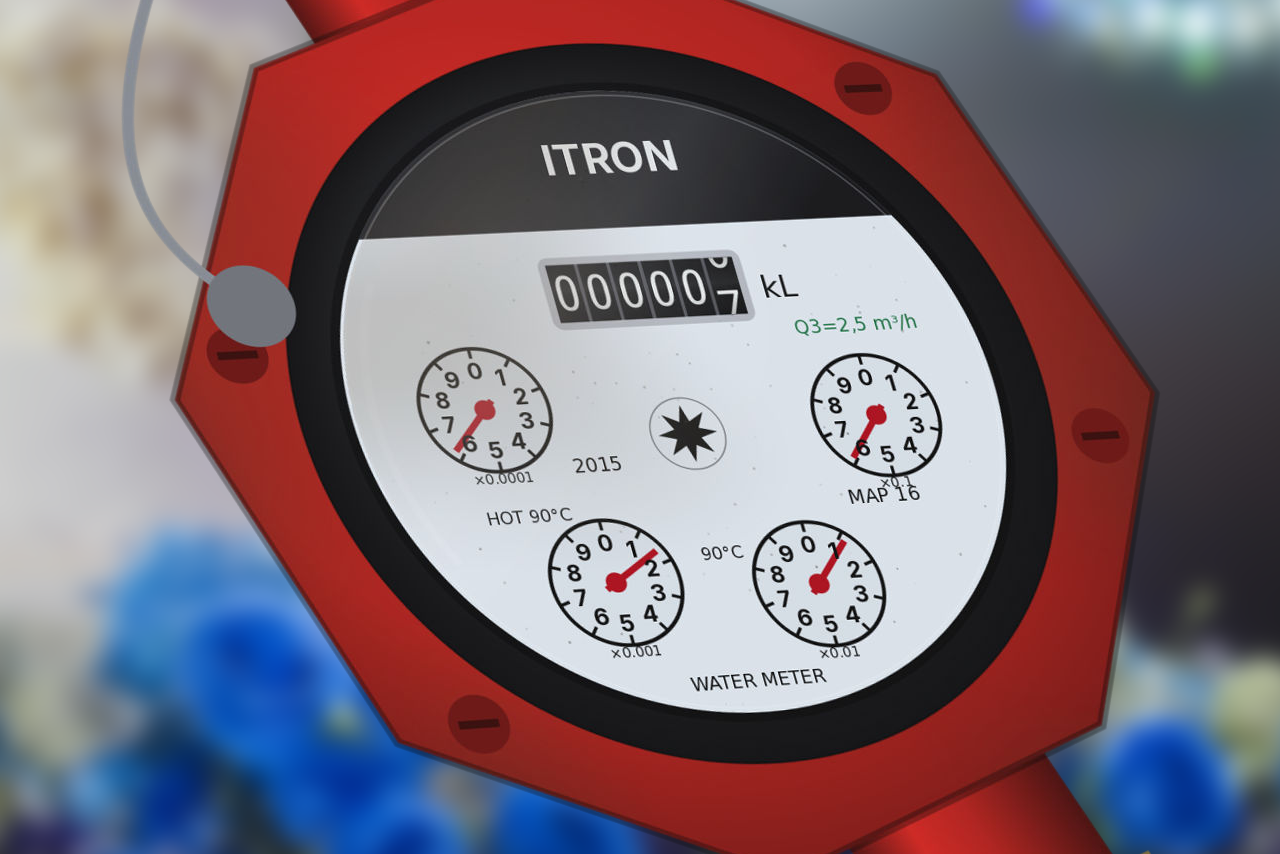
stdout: 6.6116; kL
